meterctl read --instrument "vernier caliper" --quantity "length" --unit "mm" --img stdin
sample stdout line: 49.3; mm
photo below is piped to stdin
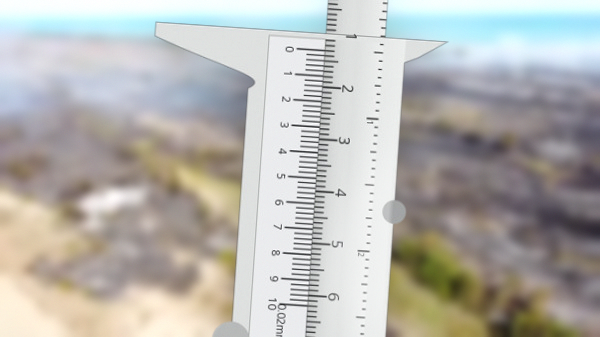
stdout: 13.0; mm
